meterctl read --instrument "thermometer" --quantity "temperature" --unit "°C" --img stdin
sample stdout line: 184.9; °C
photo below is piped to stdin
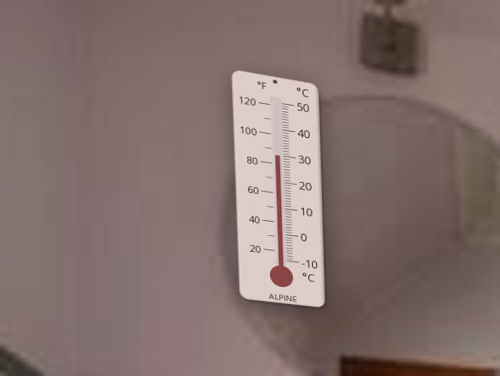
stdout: 30; °C
